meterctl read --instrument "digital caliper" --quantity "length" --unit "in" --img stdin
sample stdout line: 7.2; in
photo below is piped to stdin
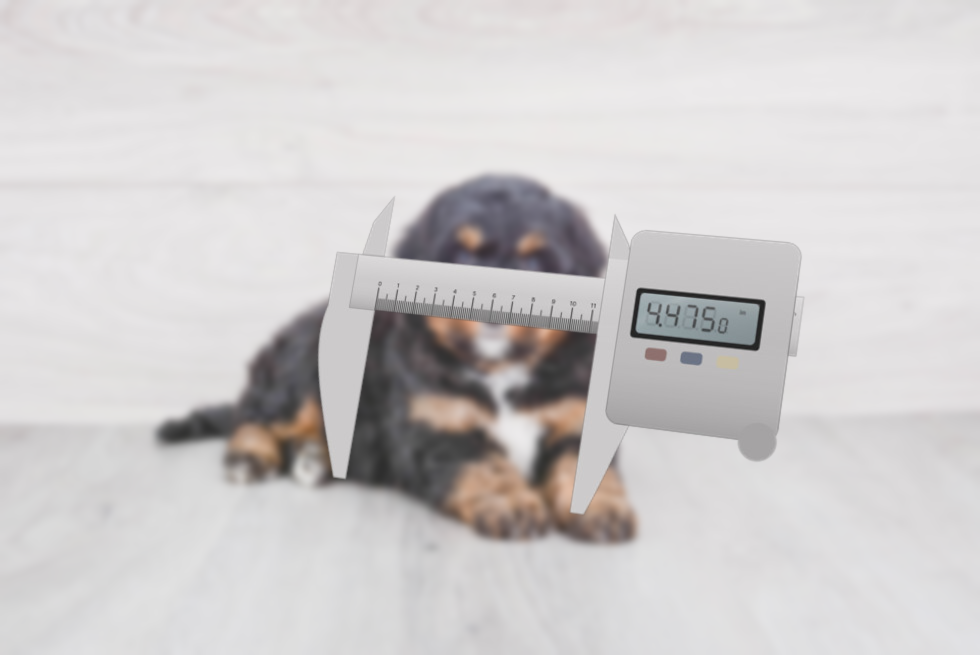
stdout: 4.4750; in
